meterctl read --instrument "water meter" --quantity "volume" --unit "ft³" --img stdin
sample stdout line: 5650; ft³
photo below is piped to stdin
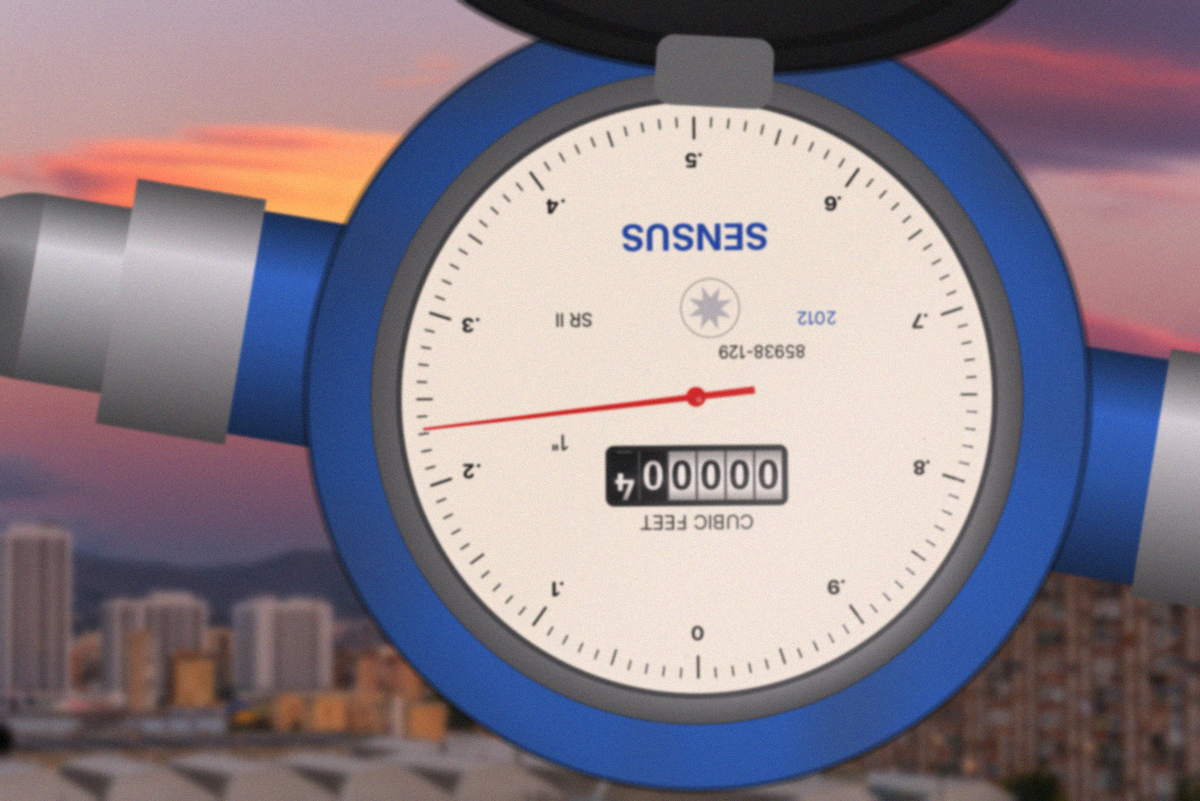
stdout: 4.23; ft³
